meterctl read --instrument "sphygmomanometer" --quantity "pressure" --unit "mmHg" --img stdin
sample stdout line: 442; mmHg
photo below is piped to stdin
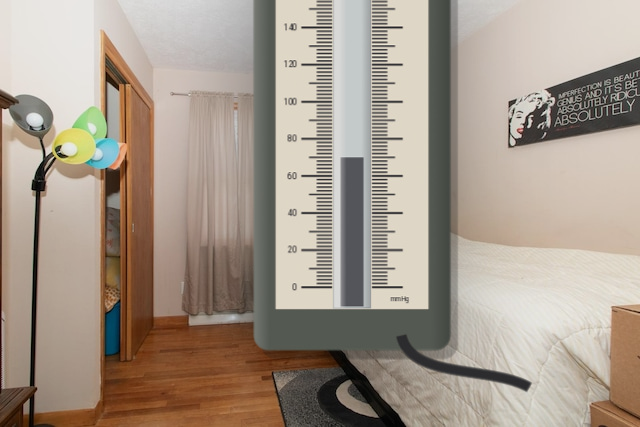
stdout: 70; mmHg
